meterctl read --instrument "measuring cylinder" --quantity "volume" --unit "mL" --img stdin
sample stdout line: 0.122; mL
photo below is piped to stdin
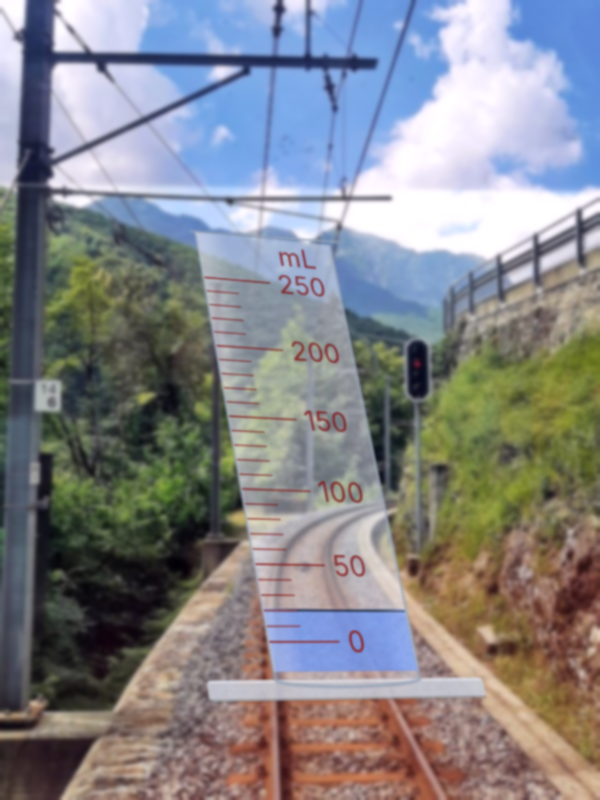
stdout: 20; mL
